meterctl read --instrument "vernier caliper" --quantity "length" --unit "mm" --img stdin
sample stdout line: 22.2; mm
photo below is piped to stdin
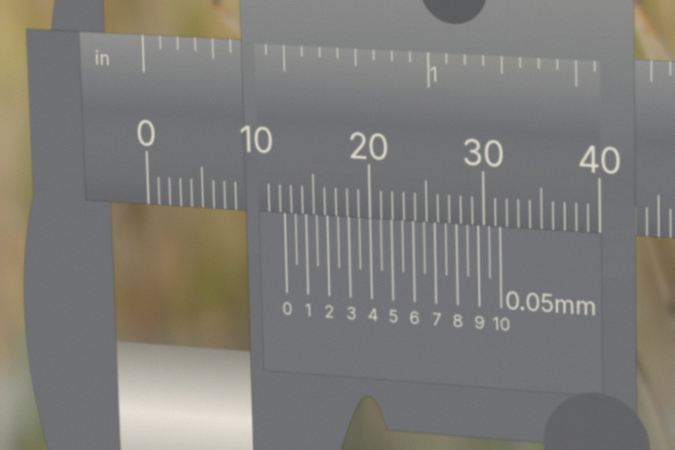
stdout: 12.4; mm
